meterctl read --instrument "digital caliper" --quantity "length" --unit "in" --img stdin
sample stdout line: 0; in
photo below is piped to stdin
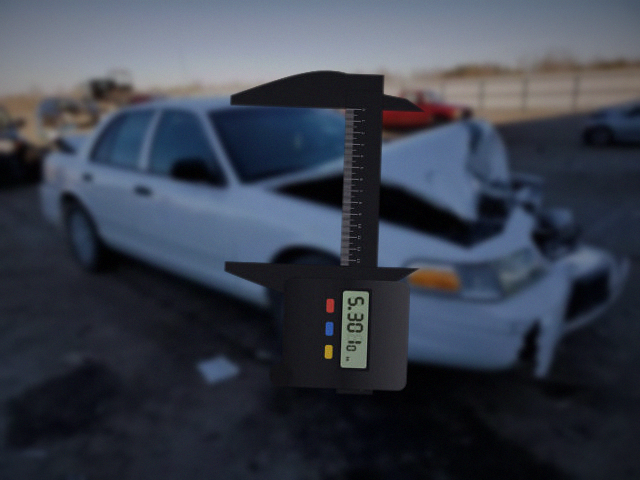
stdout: 5.3010; in
